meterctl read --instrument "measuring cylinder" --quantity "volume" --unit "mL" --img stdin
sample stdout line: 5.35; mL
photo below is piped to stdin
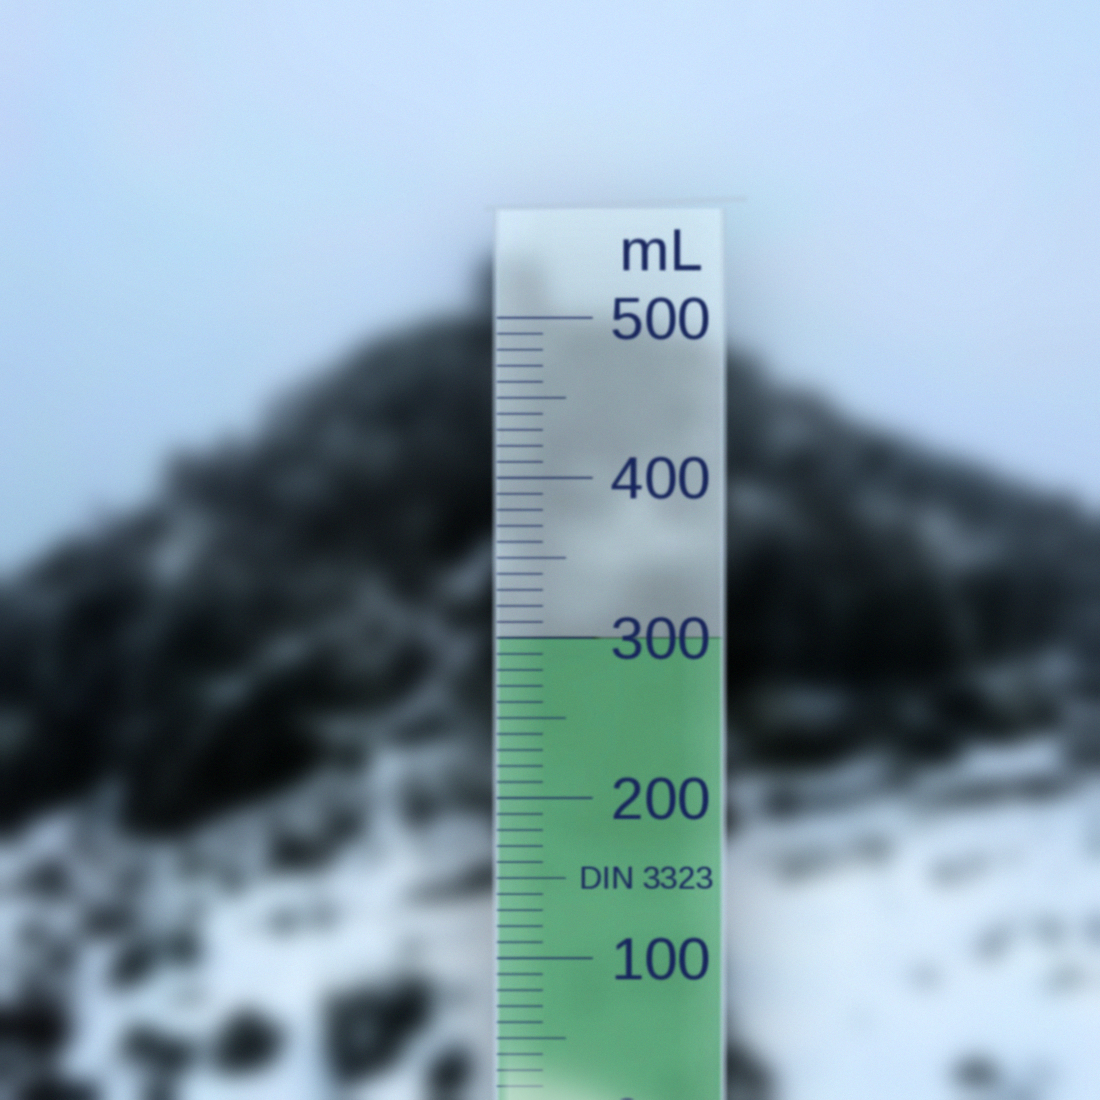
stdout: 300; mL
